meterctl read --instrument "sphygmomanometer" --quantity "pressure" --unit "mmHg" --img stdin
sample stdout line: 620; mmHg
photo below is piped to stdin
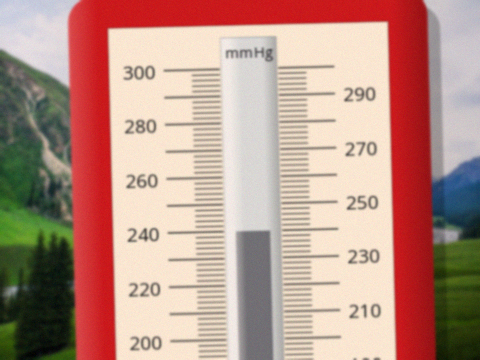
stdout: 240; mmHg
